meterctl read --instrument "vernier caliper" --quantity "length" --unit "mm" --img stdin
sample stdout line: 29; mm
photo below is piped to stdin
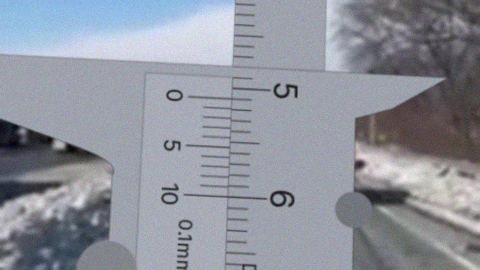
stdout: 51.0; mm
